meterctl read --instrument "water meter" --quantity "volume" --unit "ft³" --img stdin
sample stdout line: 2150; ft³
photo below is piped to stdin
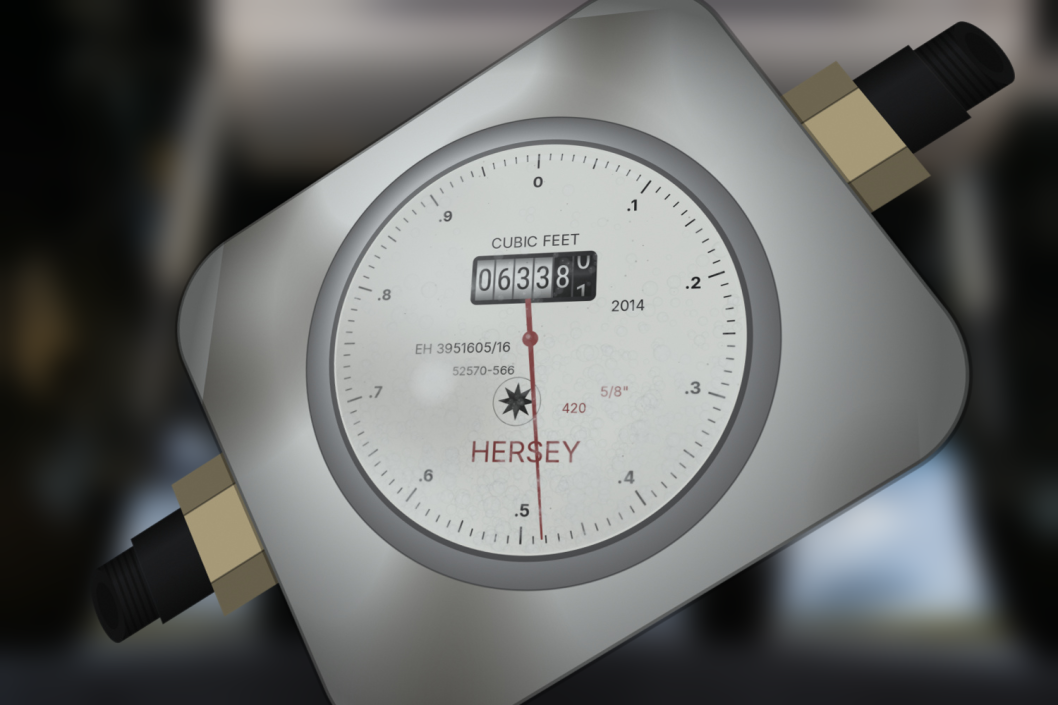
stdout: 63380.48; ft³
